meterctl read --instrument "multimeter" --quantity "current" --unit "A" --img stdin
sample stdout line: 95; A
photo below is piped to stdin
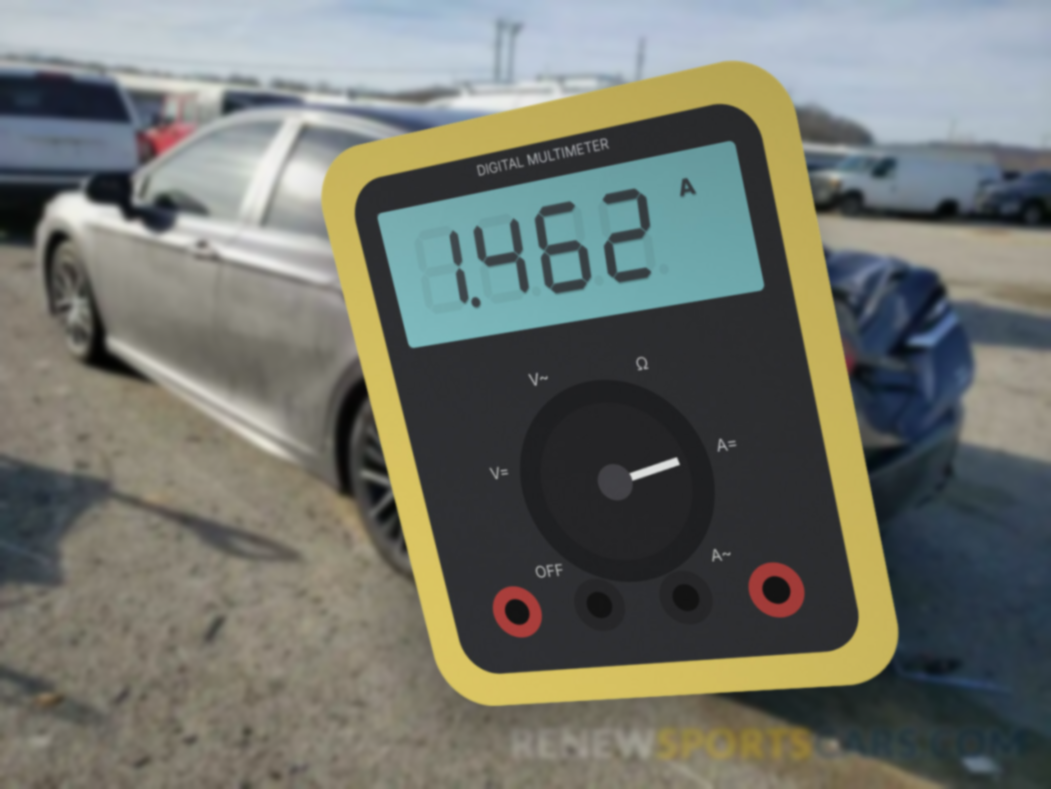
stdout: 1.462; A
